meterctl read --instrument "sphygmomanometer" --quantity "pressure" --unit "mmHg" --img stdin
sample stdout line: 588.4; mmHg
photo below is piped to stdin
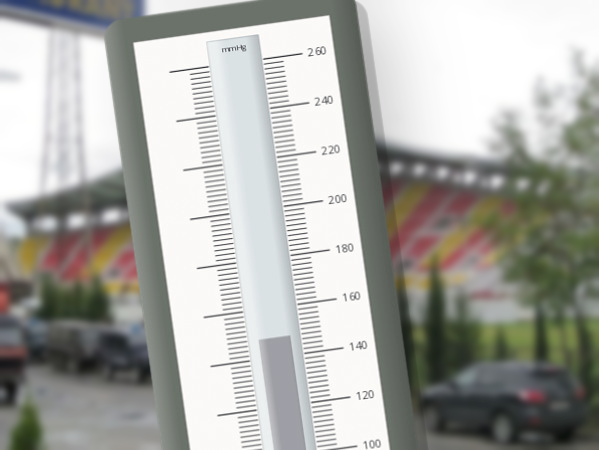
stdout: 148; mmHg
